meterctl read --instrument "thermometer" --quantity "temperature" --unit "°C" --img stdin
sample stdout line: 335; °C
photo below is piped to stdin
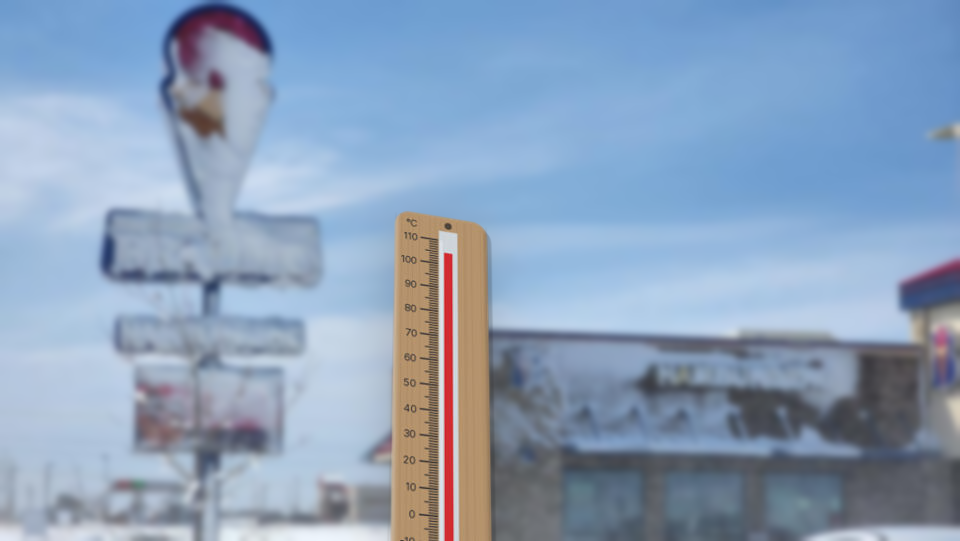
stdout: 105; °C
